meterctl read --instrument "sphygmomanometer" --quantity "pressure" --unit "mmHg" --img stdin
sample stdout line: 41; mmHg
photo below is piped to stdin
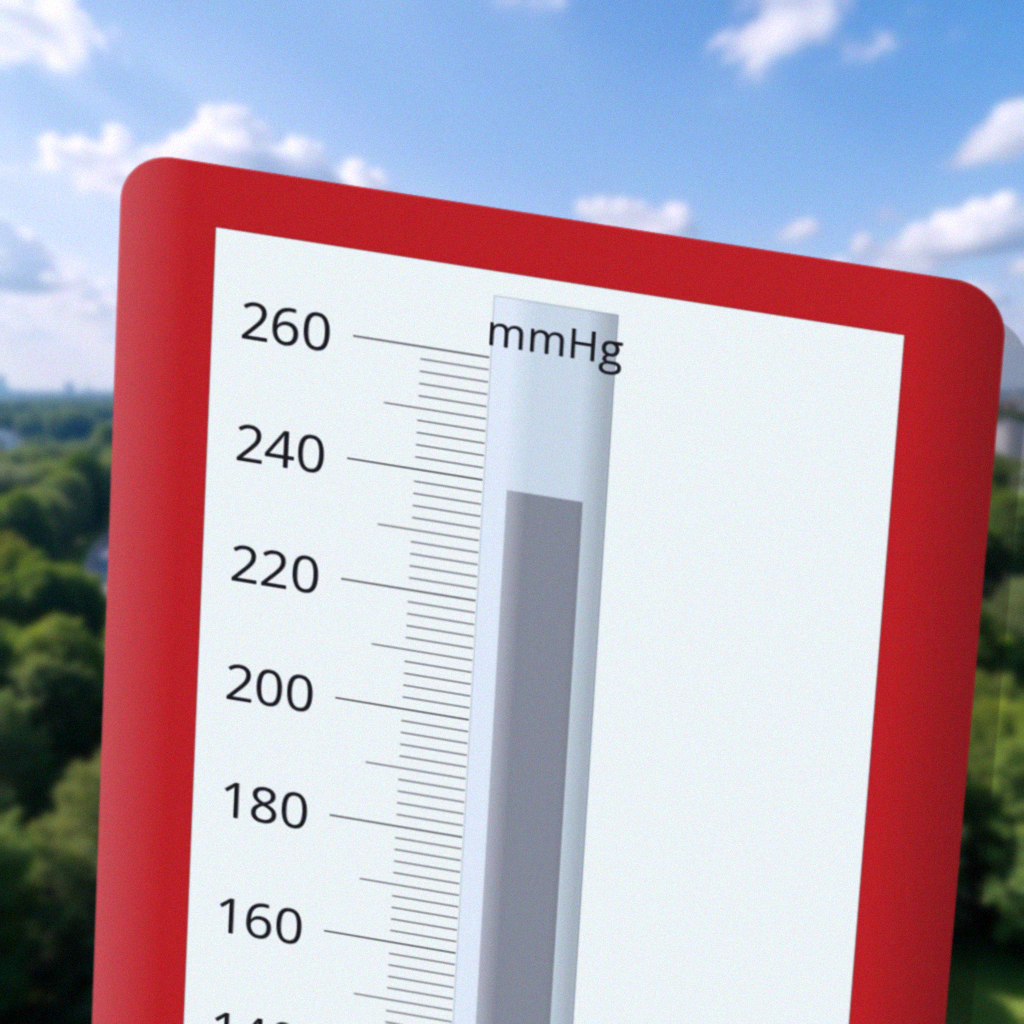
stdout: 239; mmHg
